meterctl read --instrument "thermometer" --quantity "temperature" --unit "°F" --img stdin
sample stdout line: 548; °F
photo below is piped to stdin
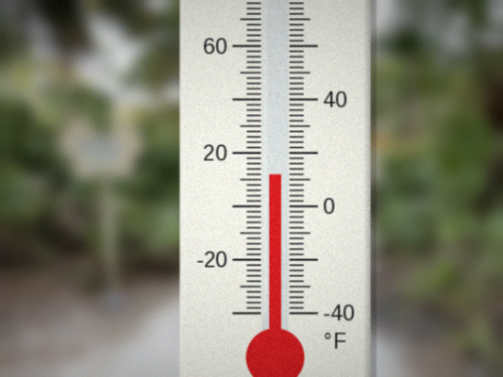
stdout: 12; °F
